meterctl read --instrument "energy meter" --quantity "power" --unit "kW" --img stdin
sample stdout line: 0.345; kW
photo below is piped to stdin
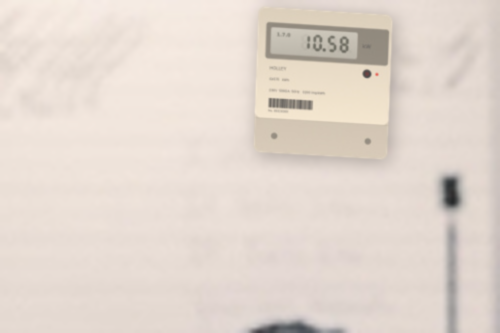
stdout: 10.58; kW
